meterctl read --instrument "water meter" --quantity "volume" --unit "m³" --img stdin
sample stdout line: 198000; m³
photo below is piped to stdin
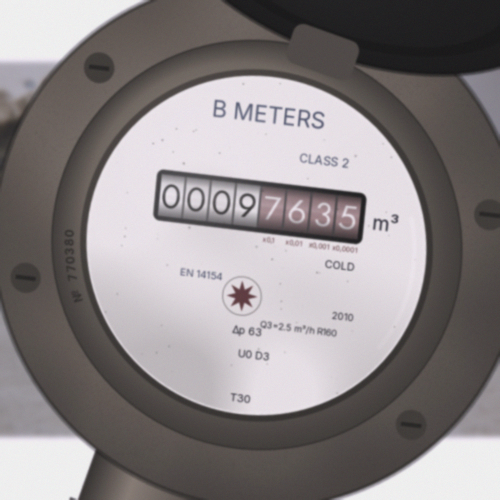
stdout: 9.7635; m³
